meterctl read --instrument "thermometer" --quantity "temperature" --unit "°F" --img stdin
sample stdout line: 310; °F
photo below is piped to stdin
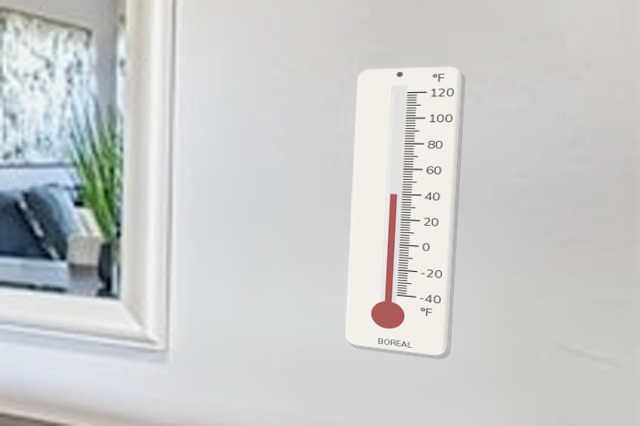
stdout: 40; °F
